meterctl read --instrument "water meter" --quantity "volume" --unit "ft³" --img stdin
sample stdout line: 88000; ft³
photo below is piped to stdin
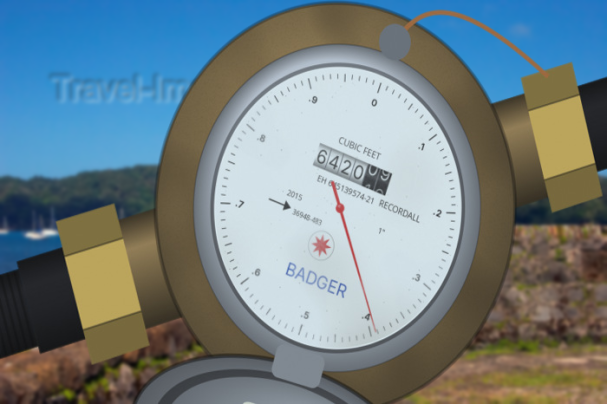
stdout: 642009.39; ft³
